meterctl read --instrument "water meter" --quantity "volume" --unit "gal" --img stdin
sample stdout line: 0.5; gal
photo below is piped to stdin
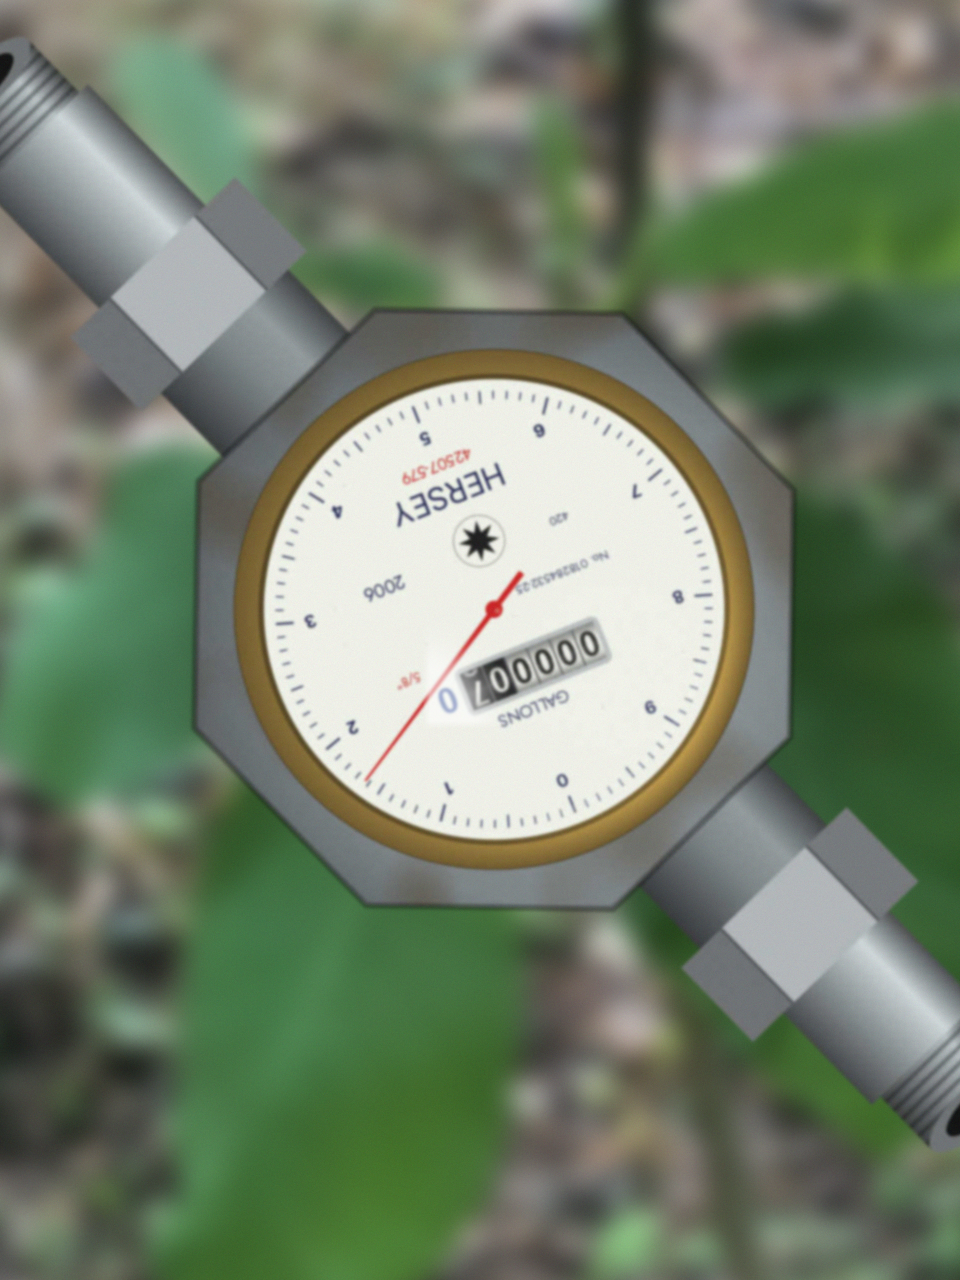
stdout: 71.6; gal
